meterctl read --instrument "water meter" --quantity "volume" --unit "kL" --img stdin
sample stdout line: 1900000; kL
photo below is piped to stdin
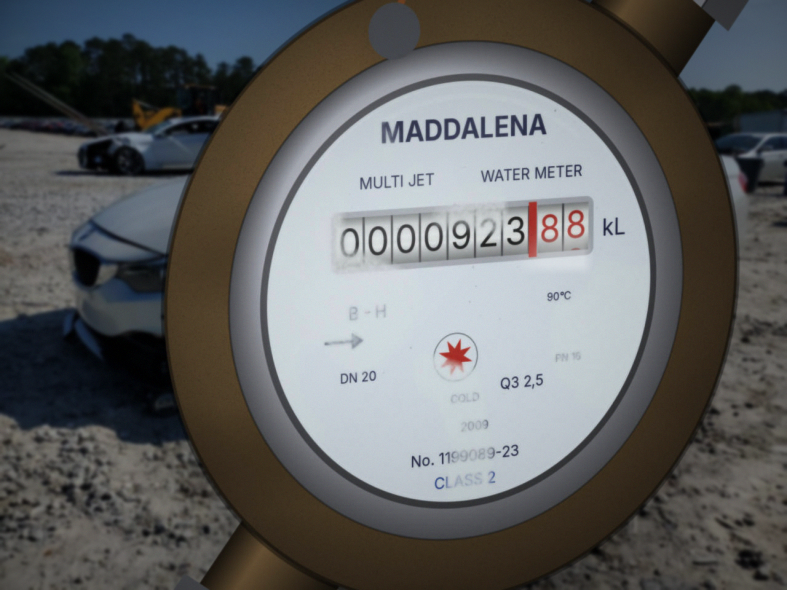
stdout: 923.88; kL
